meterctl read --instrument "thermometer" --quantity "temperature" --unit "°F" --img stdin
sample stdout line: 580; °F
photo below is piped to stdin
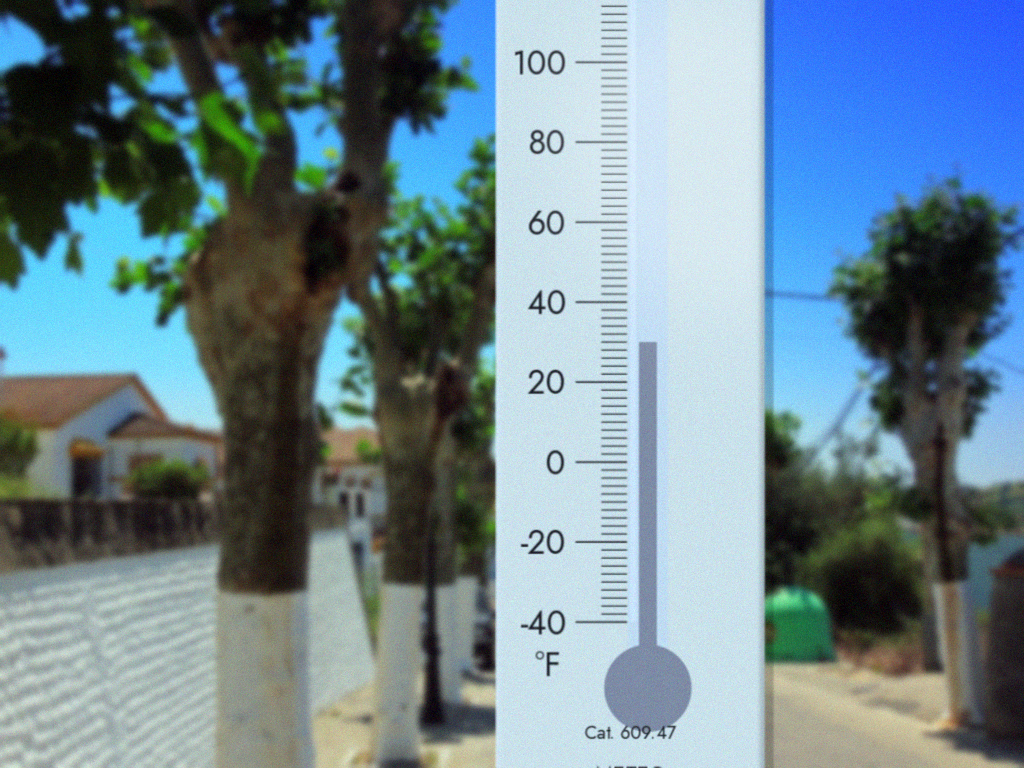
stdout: 30; °F
